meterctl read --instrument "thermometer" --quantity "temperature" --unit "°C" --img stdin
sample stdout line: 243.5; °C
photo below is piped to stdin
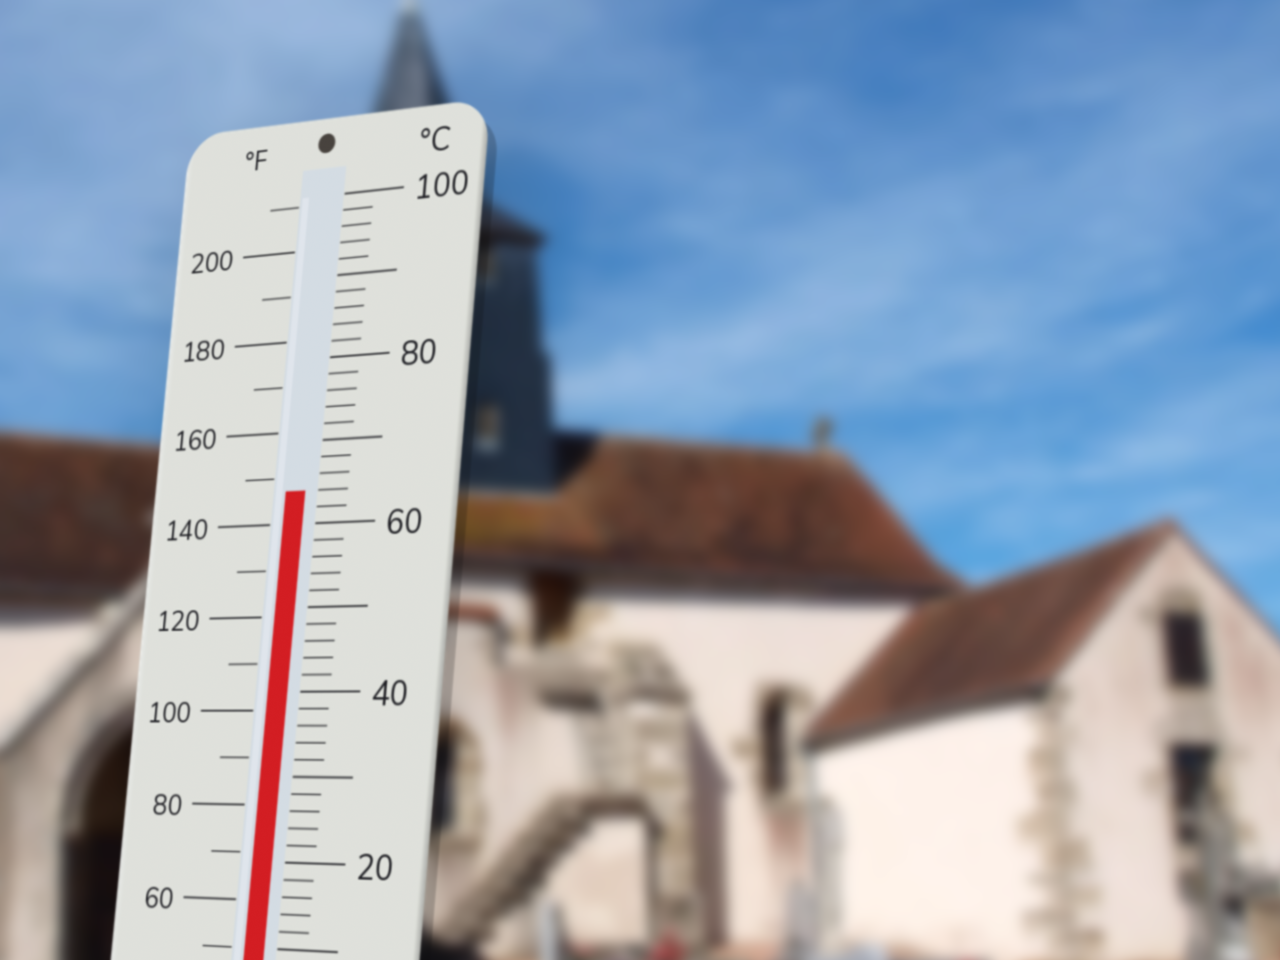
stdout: 64; °C
